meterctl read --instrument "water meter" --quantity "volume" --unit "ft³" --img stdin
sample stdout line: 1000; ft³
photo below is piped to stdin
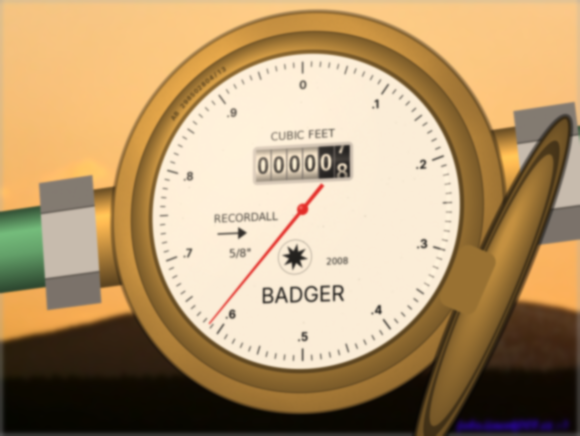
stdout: 7.61; ft³
